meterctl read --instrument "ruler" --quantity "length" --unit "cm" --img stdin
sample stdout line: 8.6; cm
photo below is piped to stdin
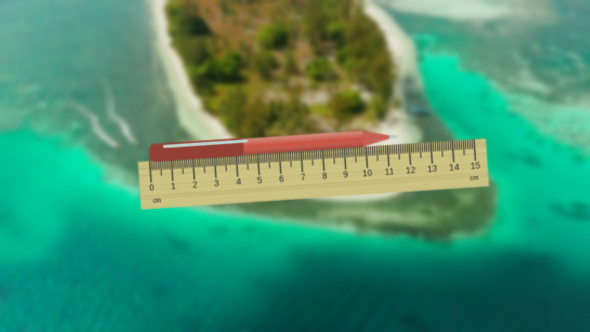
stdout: 11.5; cm
